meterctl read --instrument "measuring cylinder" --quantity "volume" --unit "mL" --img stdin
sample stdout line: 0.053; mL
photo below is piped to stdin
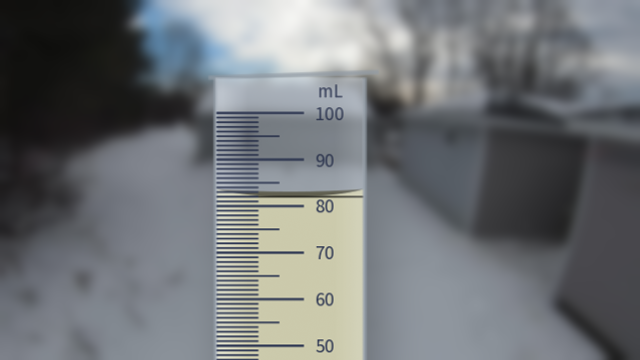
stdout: 82; mL
